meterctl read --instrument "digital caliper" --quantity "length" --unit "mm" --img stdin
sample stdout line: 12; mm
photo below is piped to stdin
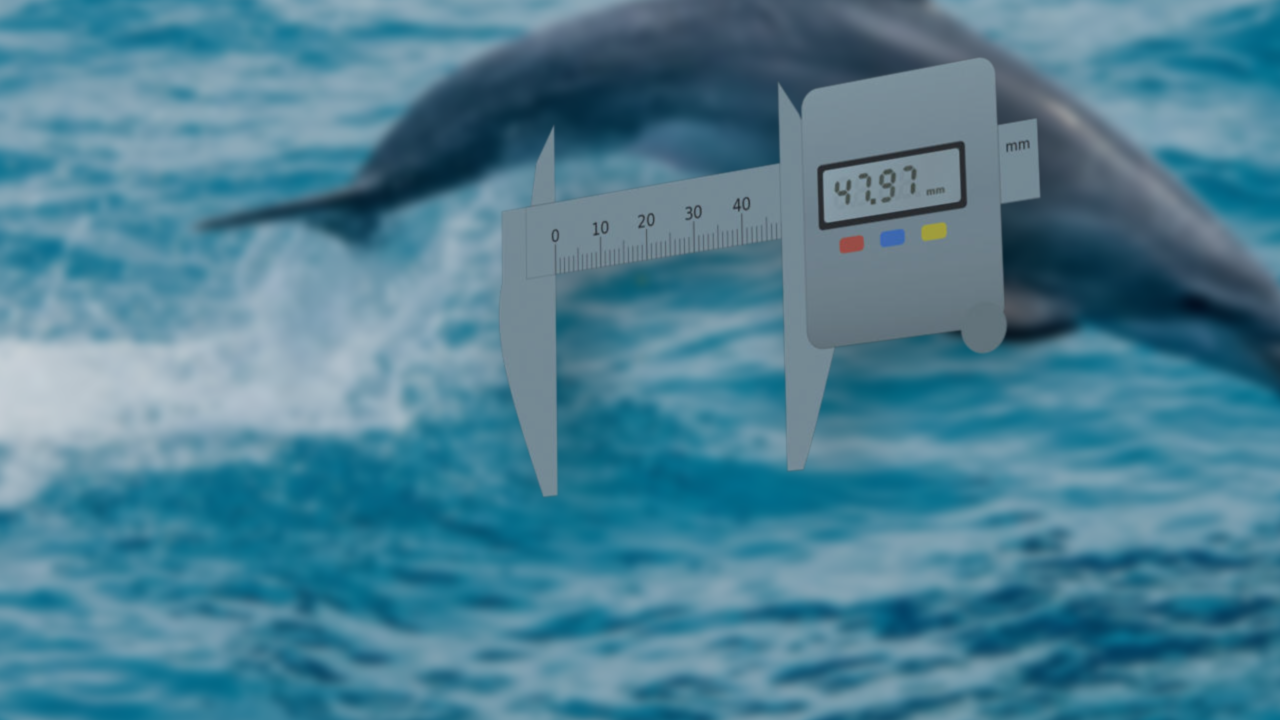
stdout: 47.97; mm
